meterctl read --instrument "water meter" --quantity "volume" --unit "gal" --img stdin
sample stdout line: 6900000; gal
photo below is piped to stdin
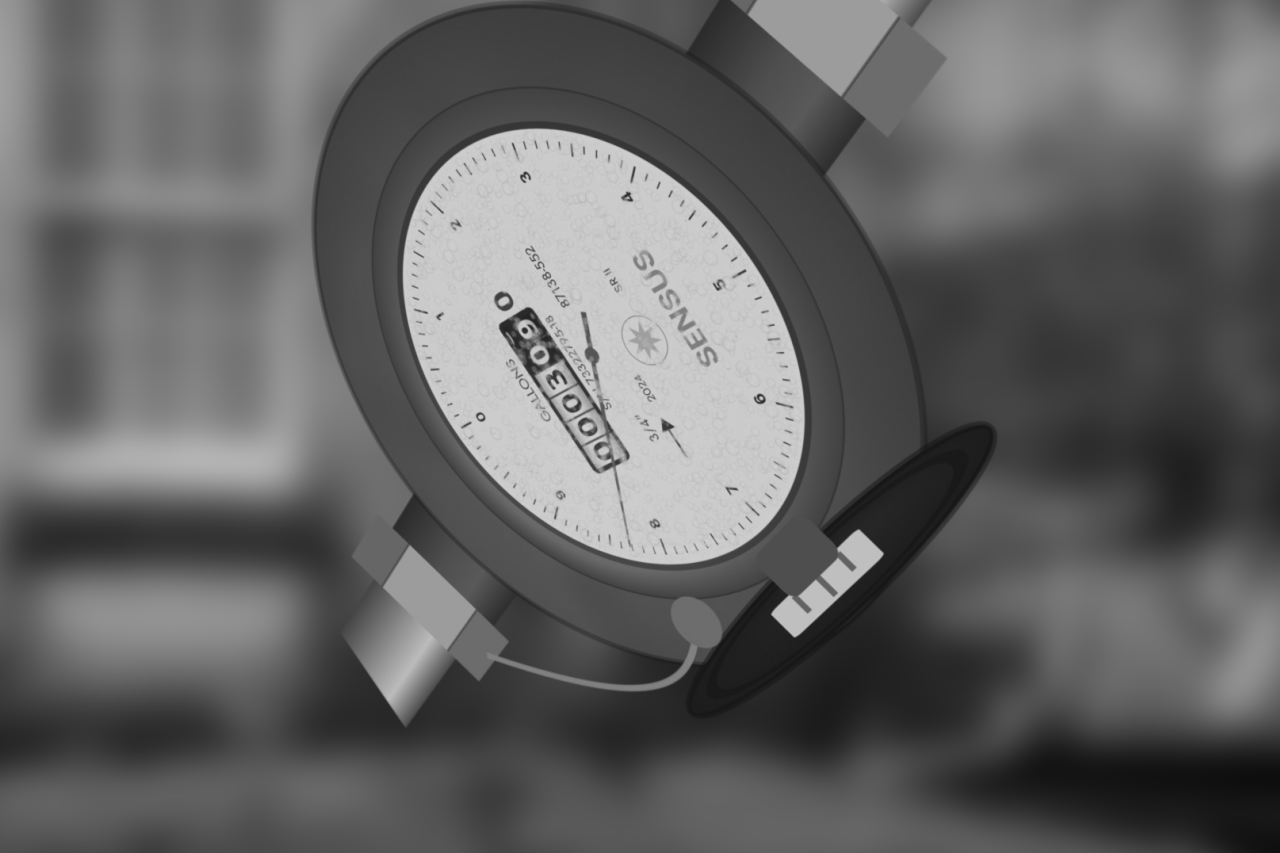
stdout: 3088.3; gal
